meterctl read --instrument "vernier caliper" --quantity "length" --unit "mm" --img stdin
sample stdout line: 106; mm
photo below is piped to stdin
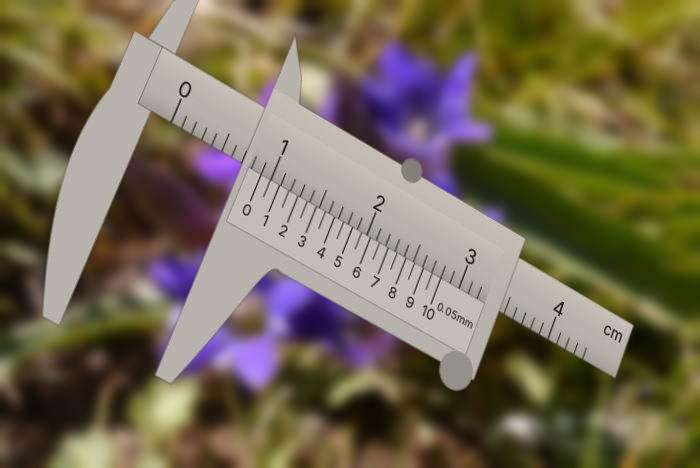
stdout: 9.0; mm
